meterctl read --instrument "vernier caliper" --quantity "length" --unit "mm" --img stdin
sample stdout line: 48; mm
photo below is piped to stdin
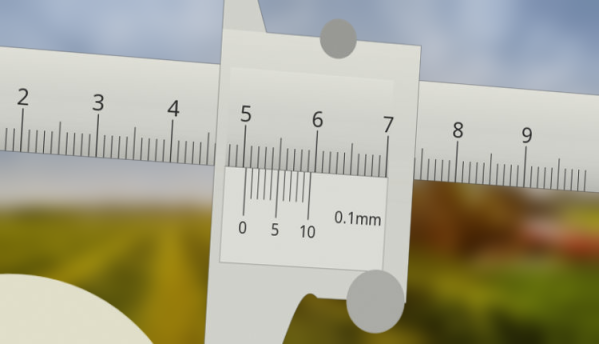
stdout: 50.4; mm
